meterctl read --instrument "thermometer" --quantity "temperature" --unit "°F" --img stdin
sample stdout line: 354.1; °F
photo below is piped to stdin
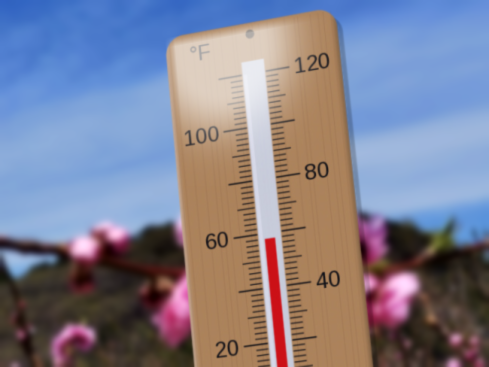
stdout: 58; °F
